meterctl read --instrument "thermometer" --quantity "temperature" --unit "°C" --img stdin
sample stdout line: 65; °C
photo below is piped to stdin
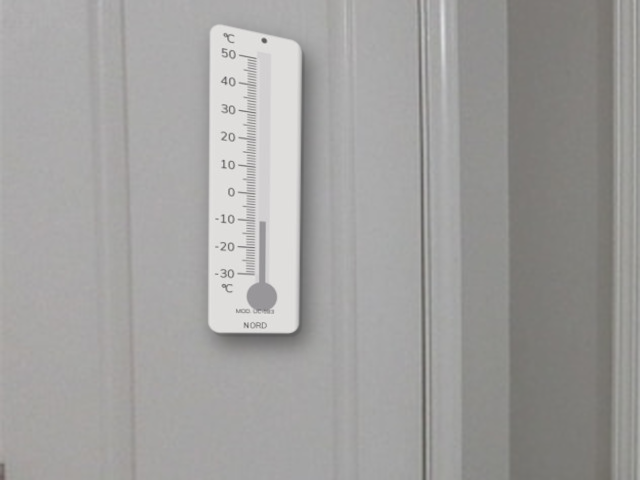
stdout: -10; °C
